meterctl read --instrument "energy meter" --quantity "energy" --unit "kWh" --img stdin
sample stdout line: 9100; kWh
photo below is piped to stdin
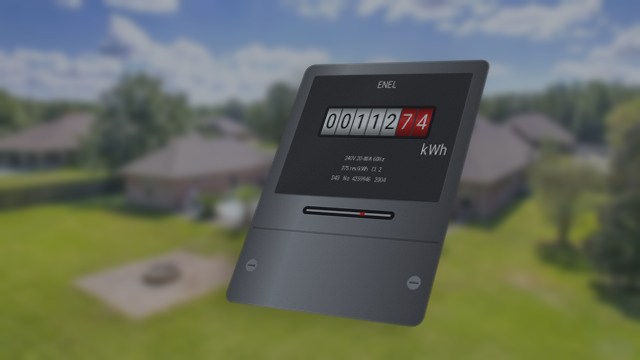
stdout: 112.74; kWh
